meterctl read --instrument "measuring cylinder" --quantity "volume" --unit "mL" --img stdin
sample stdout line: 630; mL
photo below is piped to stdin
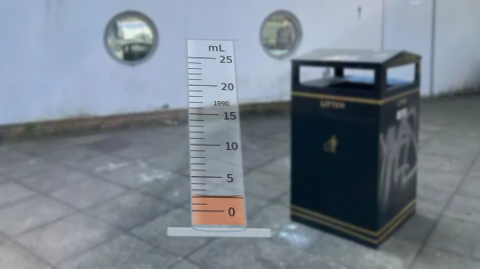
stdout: 2; mL
